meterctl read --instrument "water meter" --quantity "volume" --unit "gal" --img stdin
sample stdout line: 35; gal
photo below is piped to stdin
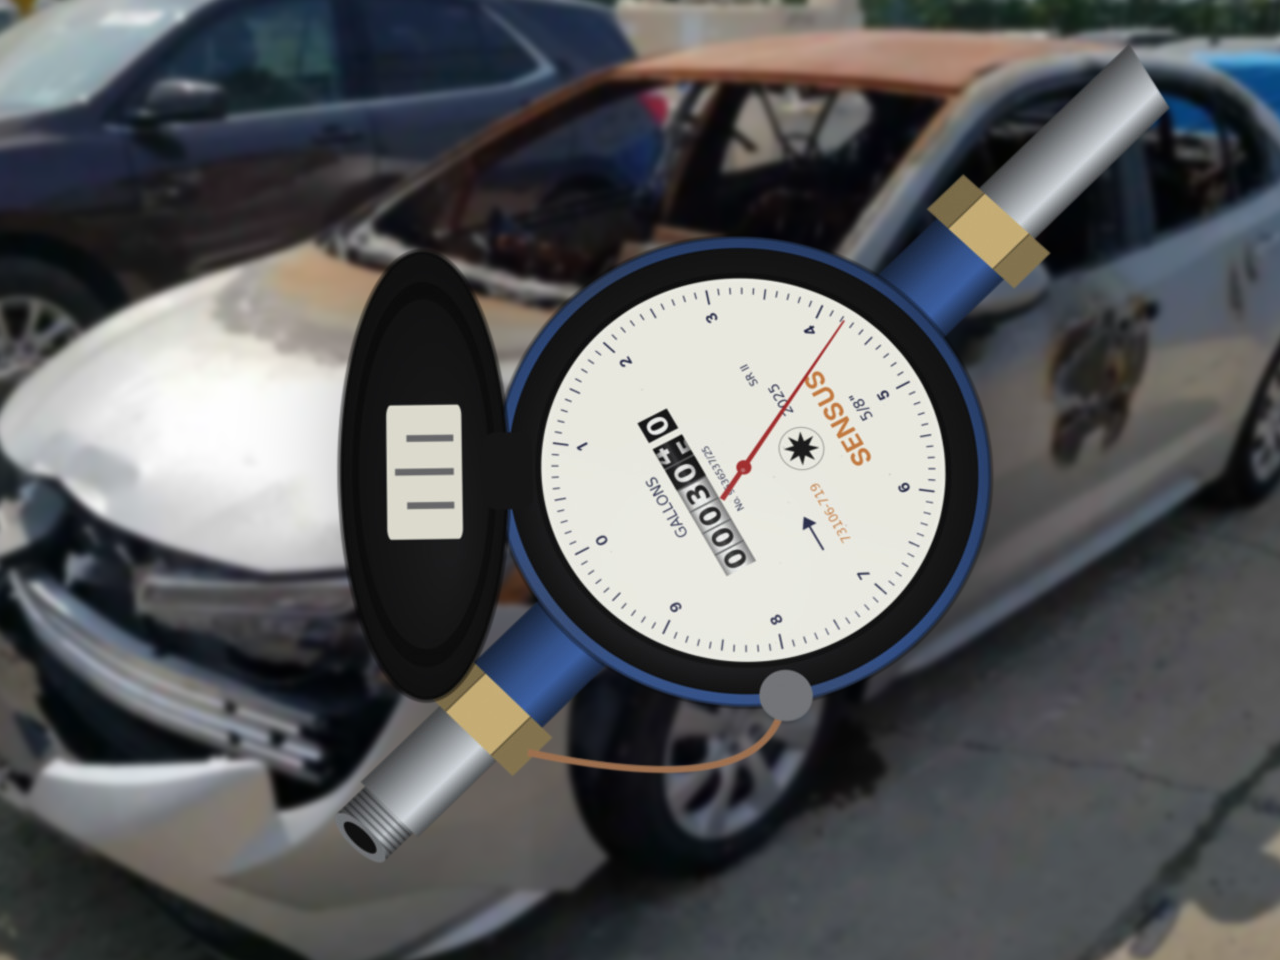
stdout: 3044.2; gal
